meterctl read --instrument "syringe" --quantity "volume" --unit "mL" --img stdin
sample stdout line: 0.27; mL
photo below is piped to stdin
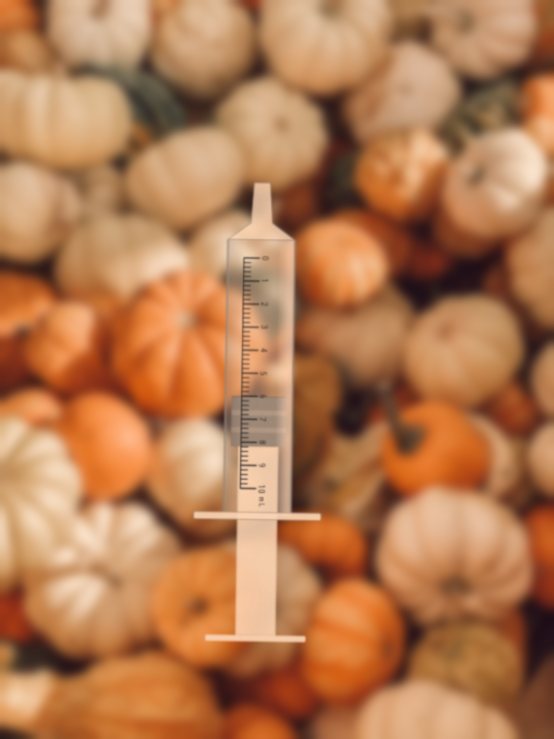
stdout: 6; mL
